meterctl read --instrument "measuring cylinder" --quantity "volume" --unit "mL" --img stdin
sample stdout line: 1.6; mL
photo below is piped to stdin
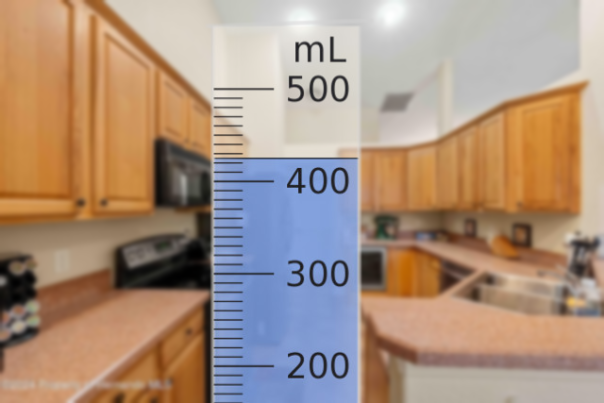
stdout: 425; mL
